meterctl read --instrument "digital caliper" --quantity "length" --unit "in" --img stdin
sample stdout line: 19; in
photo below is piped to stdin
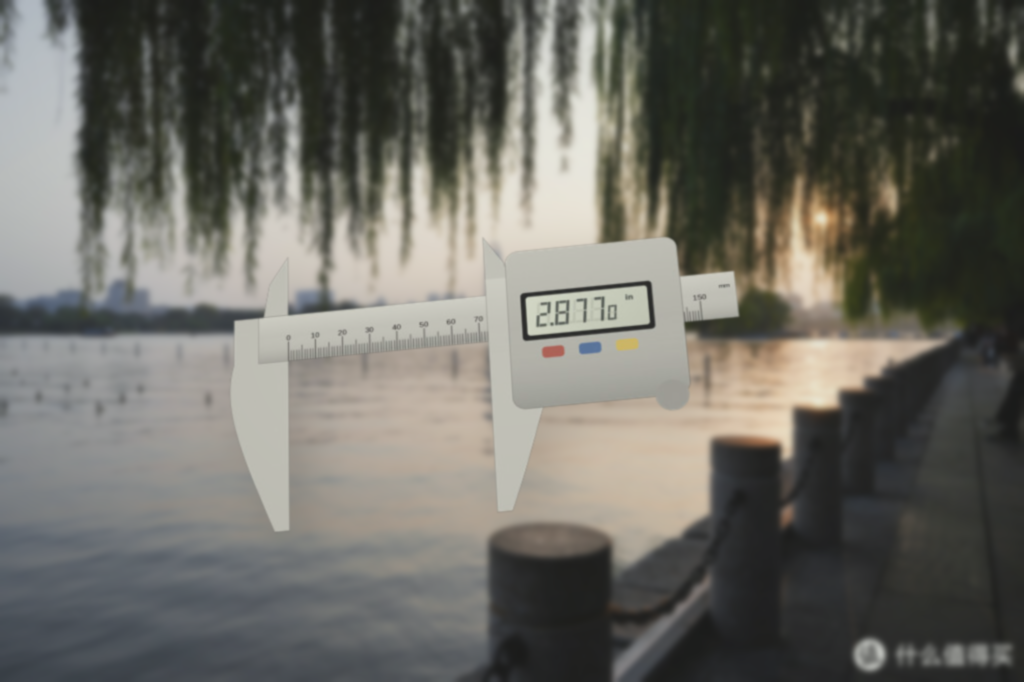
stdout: 2.8770; in
